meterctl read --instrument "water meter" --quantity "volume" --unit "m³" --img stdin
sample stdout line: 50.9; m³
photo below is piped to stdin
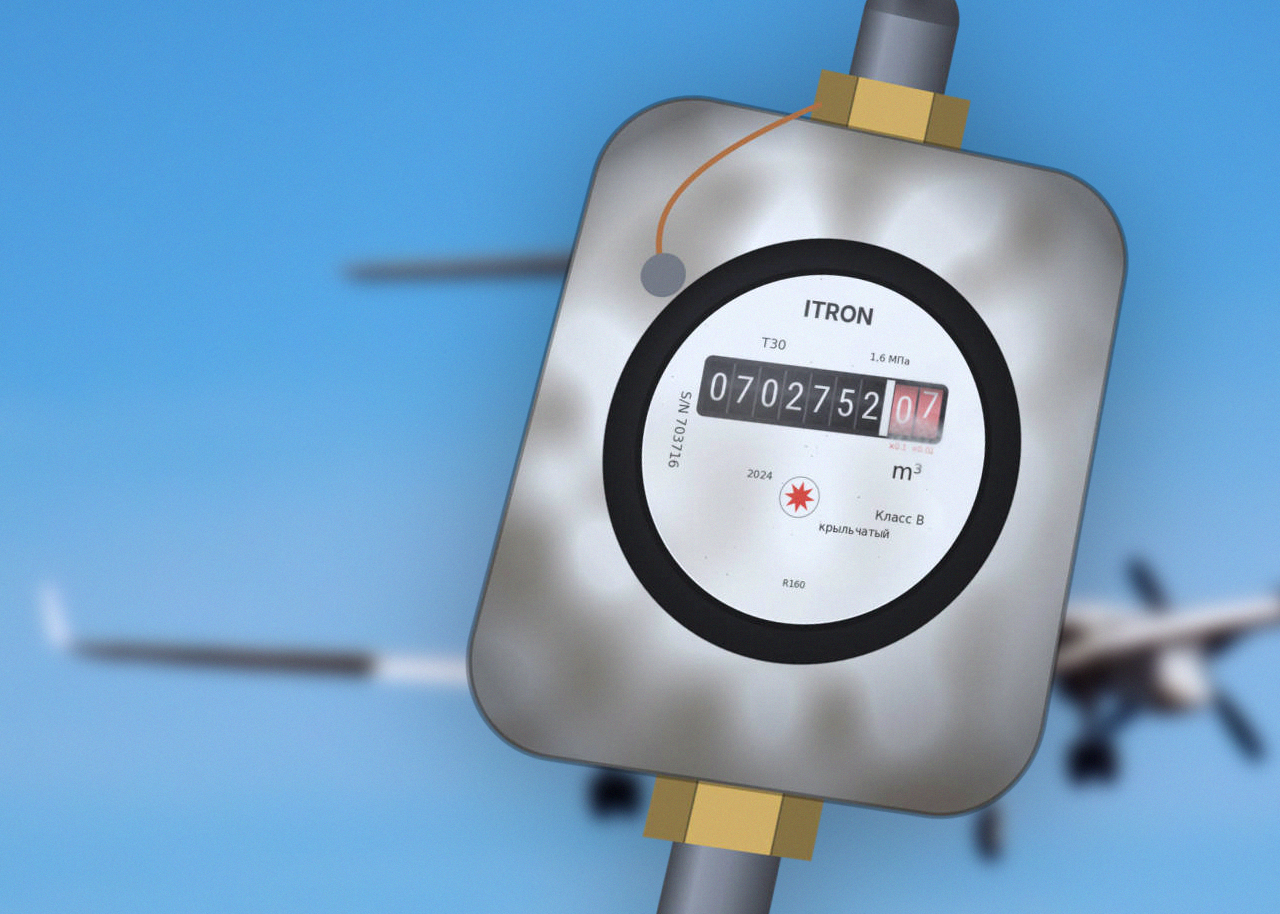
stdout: 702752.07; m³
